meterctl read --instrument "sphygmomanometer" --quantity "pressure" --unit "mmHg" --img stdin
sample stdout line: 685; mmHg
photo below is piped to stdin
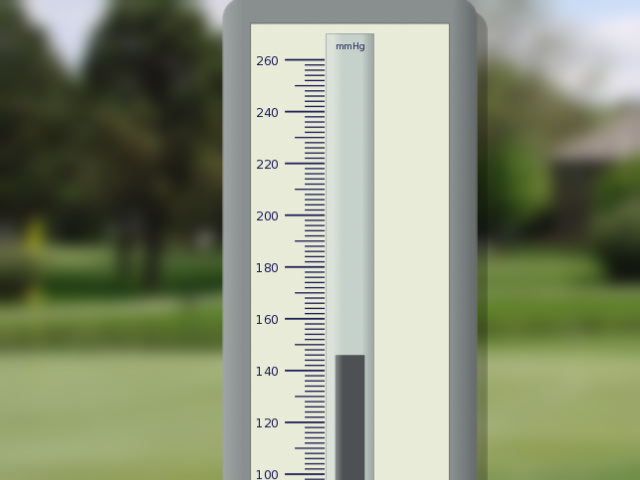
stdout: 146; mmHg
